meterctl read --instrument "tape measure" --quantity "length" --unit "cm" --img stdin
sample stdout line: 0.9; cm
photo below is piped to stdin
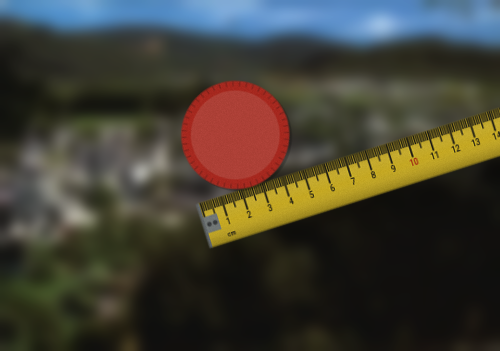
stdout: 5; cm
